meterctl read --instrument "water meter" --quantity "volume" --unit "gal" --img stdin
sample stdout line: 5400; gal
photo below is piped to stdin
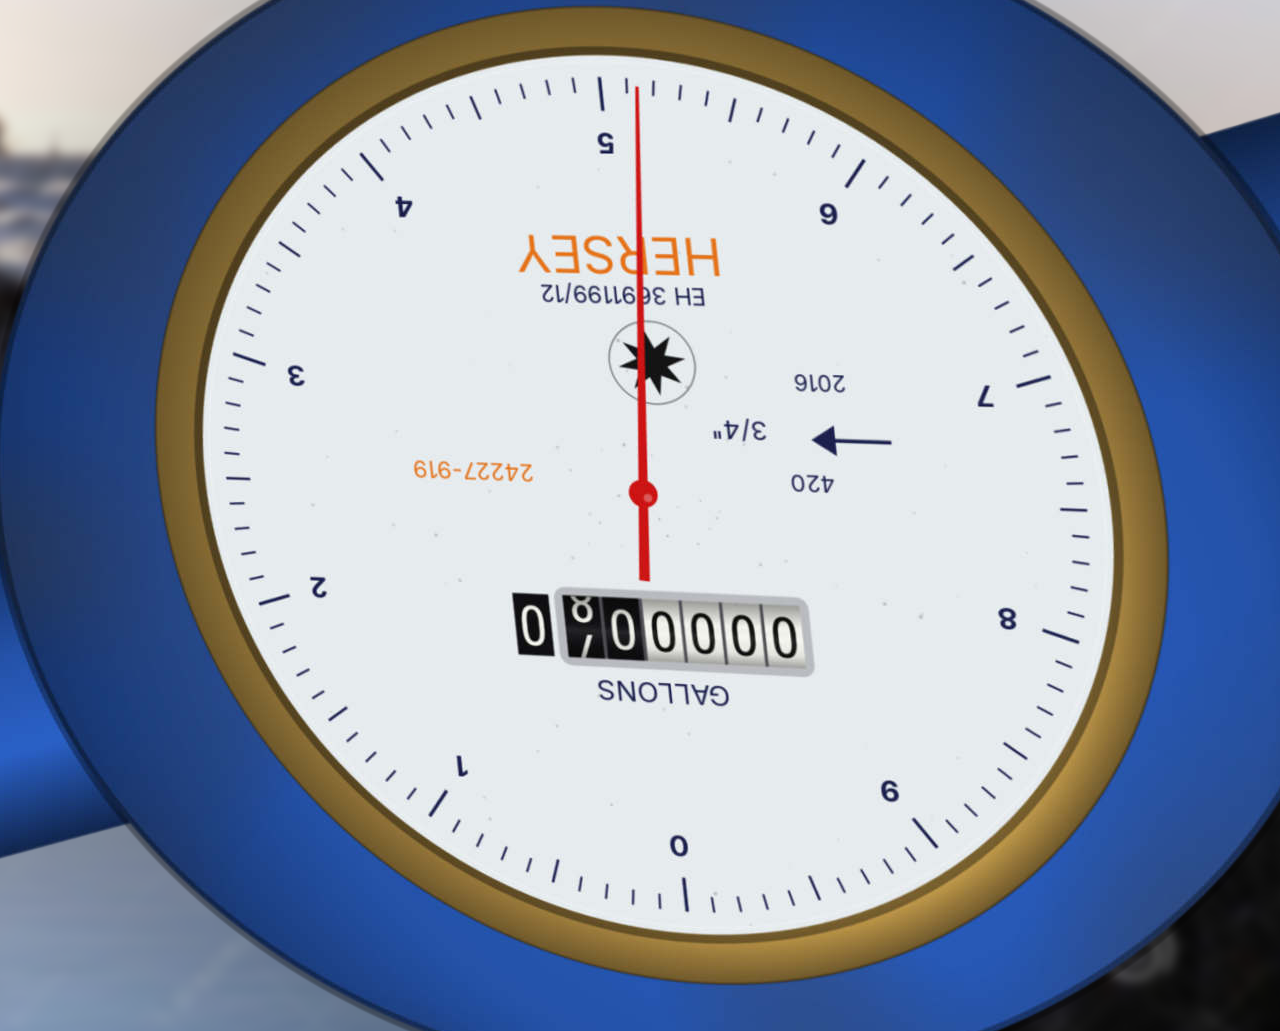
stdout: 75.1; gal
